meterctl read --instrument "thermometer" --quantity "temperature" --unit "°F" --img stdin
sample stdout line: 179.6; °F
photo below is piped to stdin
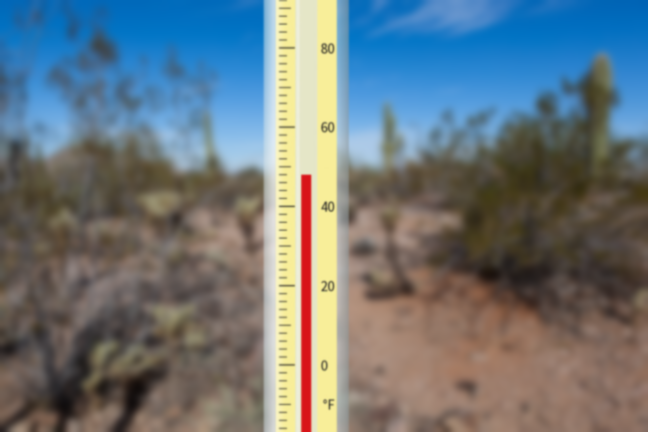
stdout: 48; °F
